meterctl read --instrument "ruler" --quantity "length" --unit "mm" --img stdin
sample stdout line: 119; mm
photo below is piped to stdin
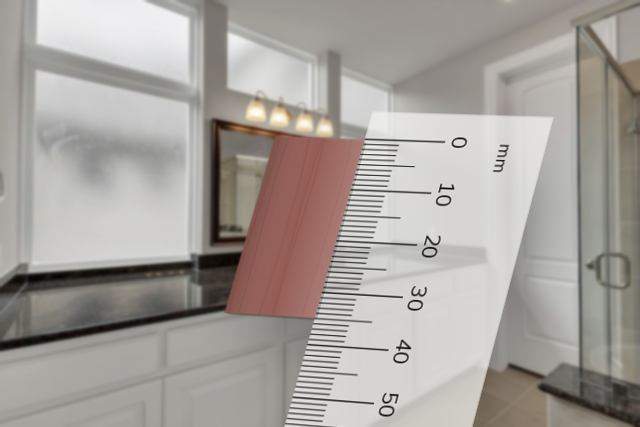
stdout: 35; mm
